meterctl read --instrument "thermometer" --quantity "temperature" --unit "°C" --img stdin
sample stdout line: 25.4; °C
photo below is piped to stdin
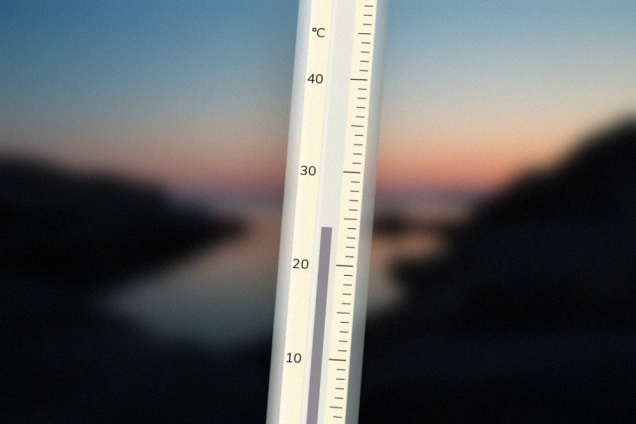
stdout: 24; °C
